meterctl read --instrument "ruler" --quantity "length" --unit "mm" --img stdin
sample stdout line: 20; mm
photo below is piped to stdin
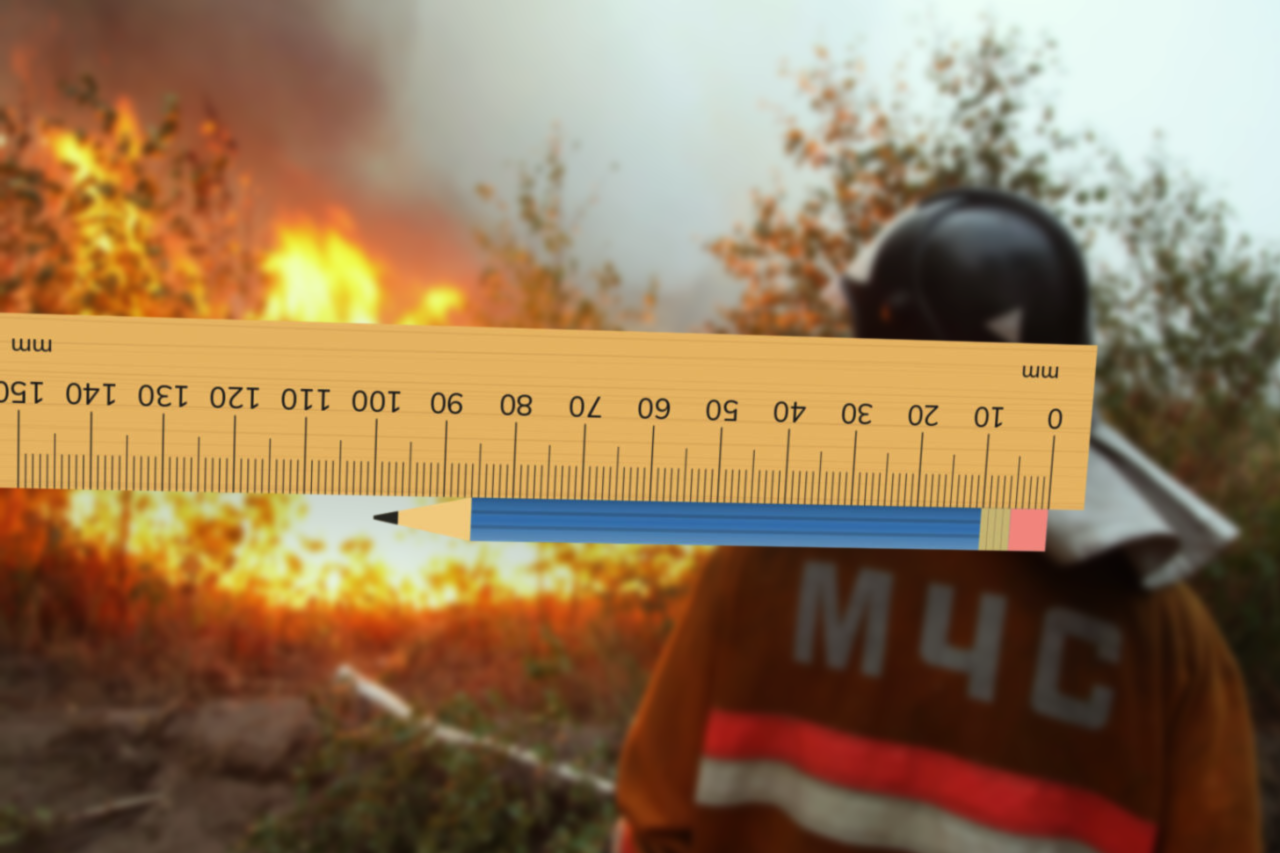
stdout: 100; mm
